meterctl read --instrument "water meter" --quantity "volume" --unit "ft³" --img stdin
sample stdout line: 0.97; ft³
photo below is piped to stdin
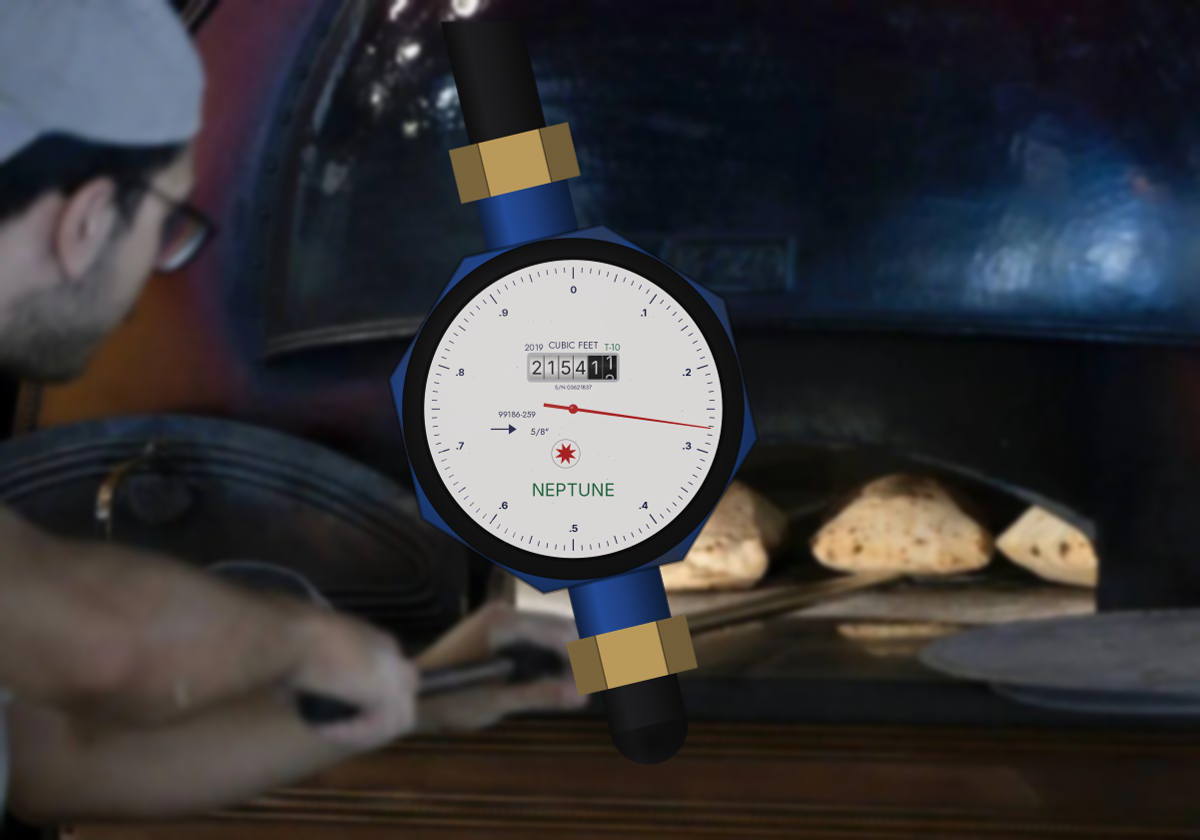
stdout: 215411.27; ft³
